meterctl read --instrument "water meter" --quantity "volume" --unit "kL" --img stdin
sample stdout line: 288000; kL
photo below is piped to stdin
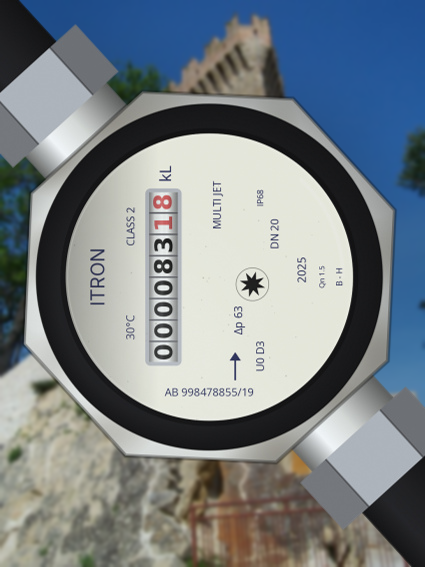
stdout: 83.18; kL
